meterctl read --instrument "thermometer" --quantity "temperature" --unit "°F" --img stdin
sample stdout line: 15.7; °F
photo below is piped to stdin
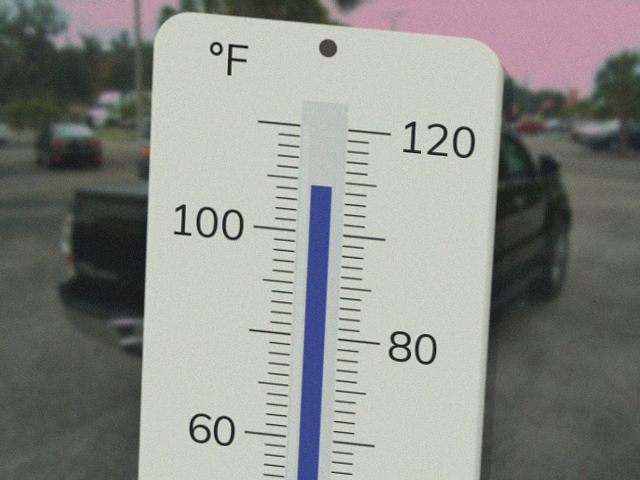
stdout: 109; °F
